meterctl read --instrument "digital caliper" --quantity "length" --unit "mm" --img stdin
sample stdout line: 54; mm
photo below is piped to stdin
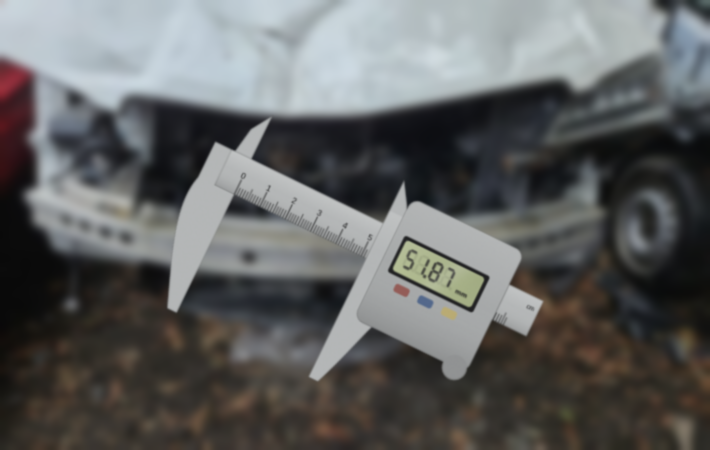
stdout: 51.87; mm
